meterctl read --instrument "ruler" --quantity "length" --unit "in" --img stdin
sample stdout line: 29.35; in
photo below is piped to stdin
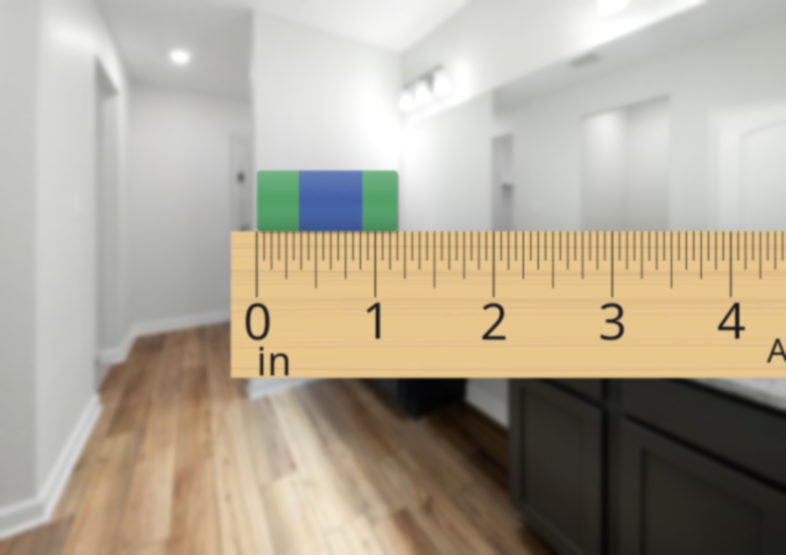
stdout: 1.1875; in
